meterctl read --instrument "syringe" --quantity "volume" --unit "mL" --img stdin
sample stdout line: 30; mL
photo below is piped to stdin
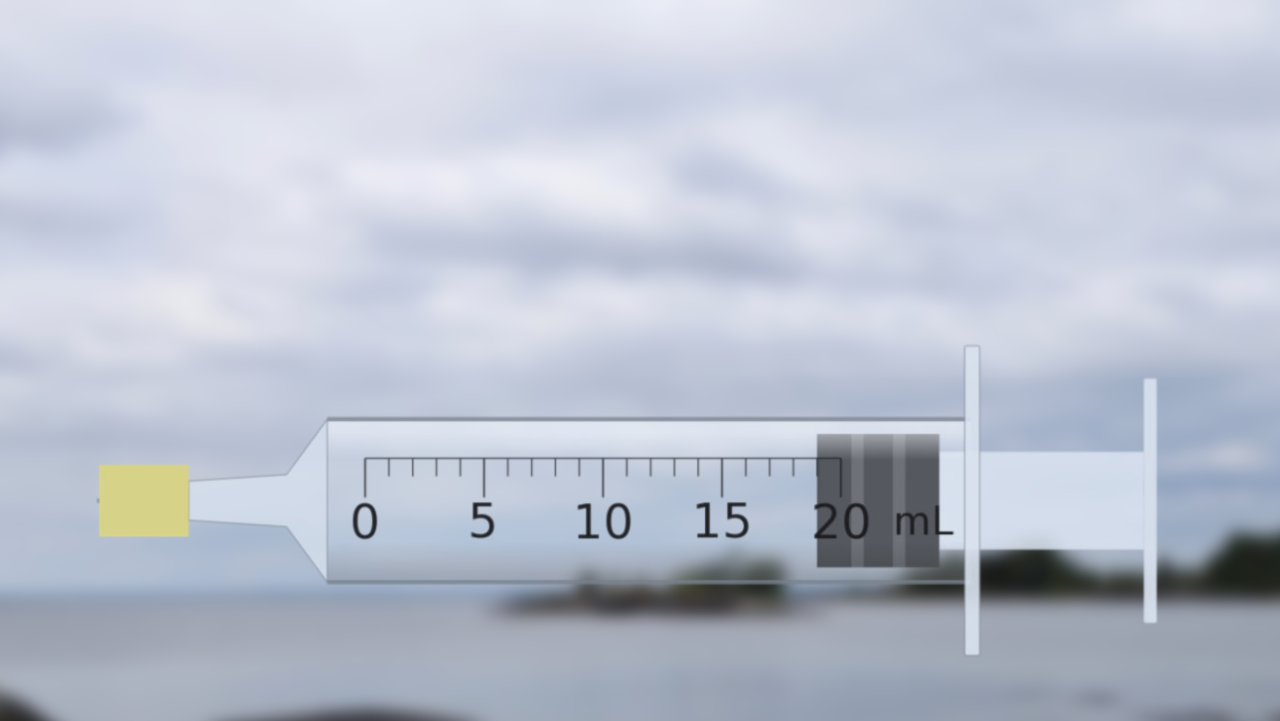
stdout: 19; mL
